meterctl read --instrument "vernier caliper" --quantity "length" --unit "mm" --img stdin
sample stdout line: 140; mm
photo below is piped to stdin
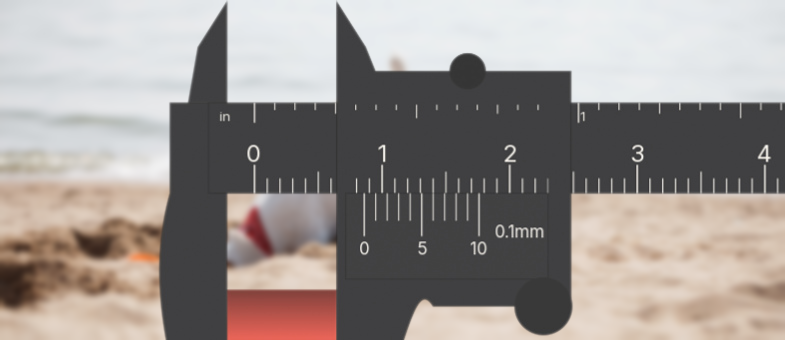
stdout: 8.6; mm
